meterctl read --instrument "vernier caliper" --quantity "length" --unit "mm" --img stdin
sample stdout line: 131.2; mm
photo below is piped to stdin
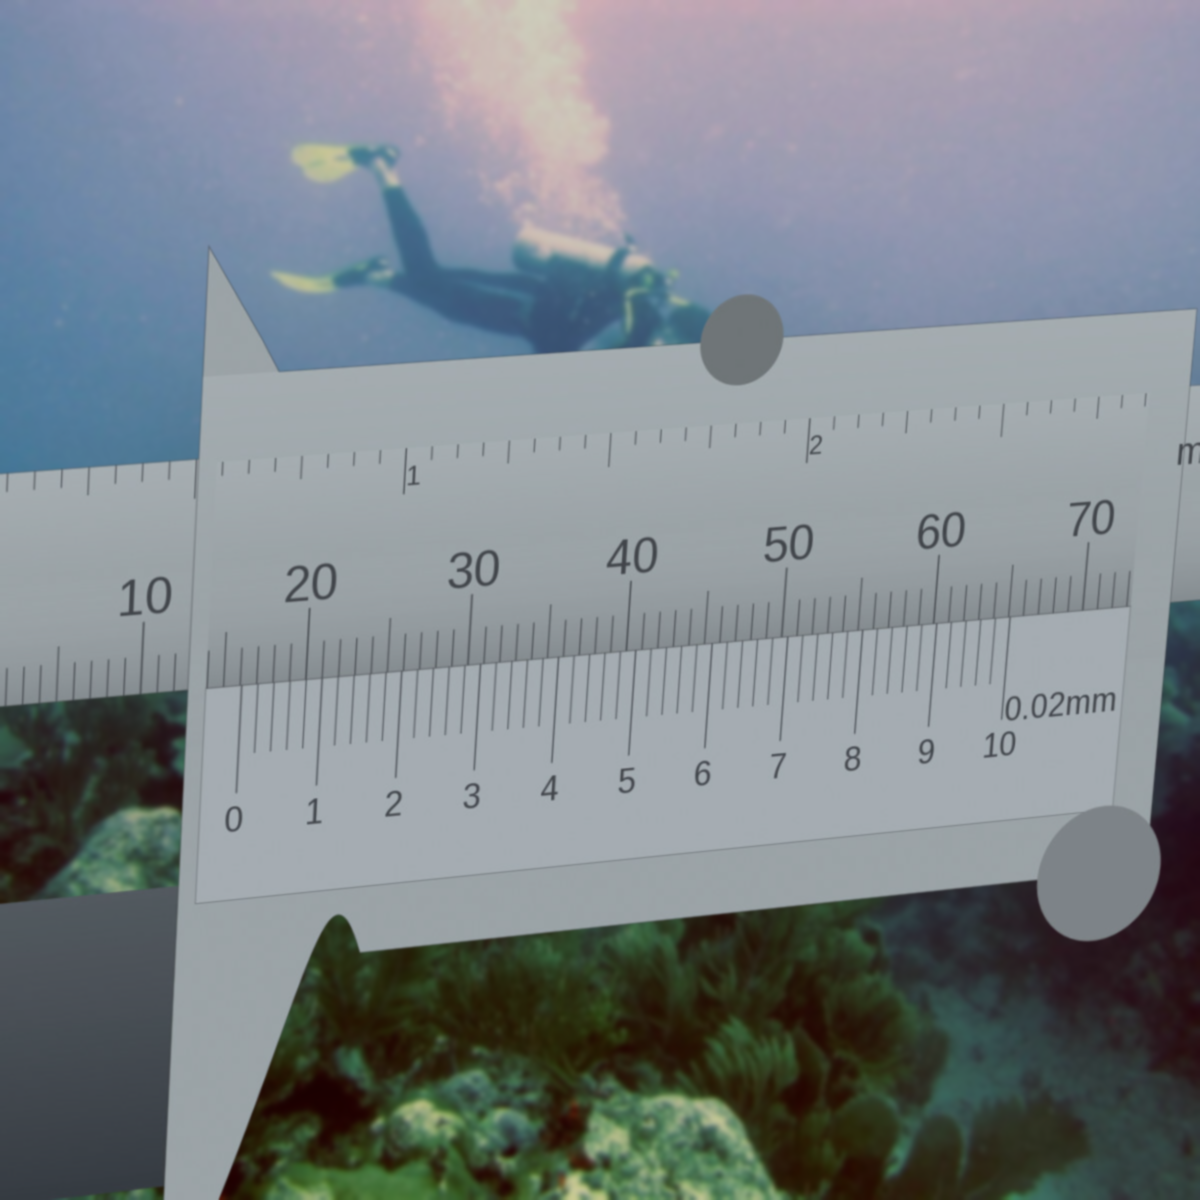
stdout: 16.1; mm
